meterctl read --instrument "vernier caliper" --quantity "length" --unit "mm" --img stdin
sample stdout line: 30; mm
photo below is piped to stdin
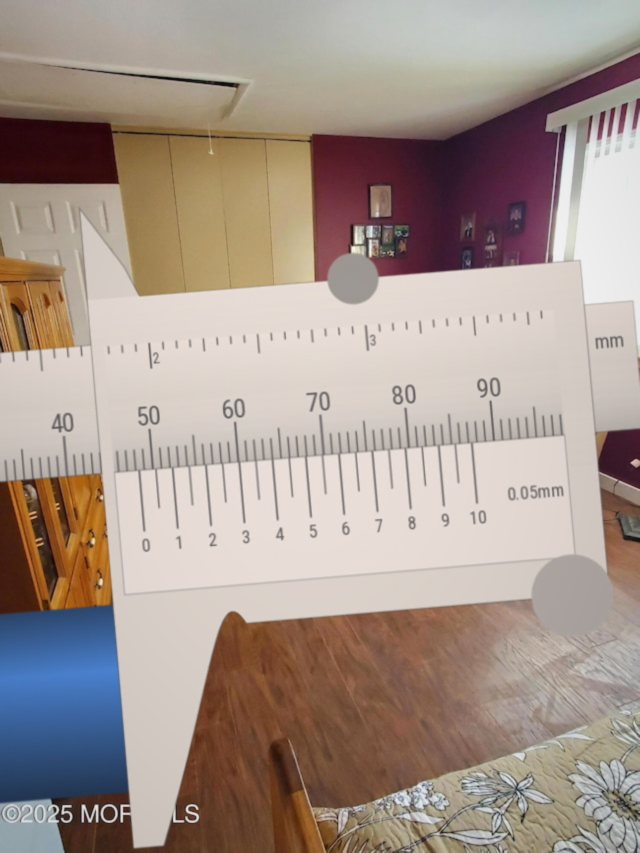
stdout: 48.4; mm
